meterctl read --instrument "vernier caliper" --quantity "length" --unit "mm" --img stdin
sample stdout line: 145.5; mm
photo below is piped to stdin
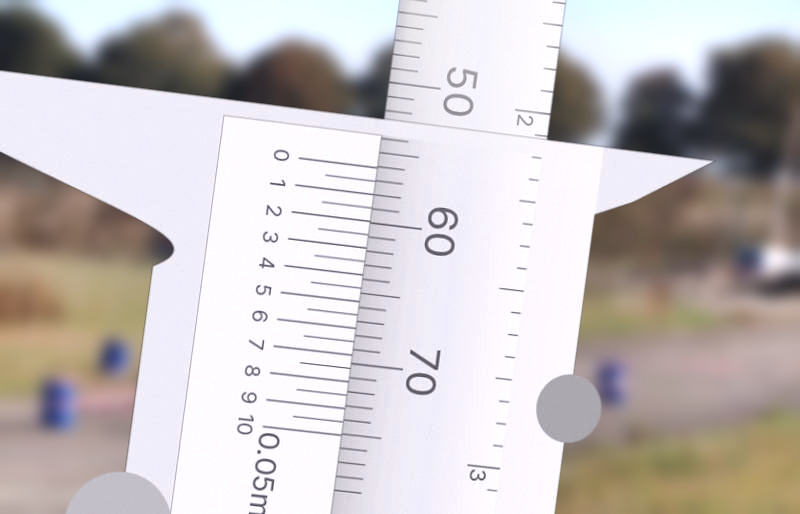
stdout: 56.1; mm
